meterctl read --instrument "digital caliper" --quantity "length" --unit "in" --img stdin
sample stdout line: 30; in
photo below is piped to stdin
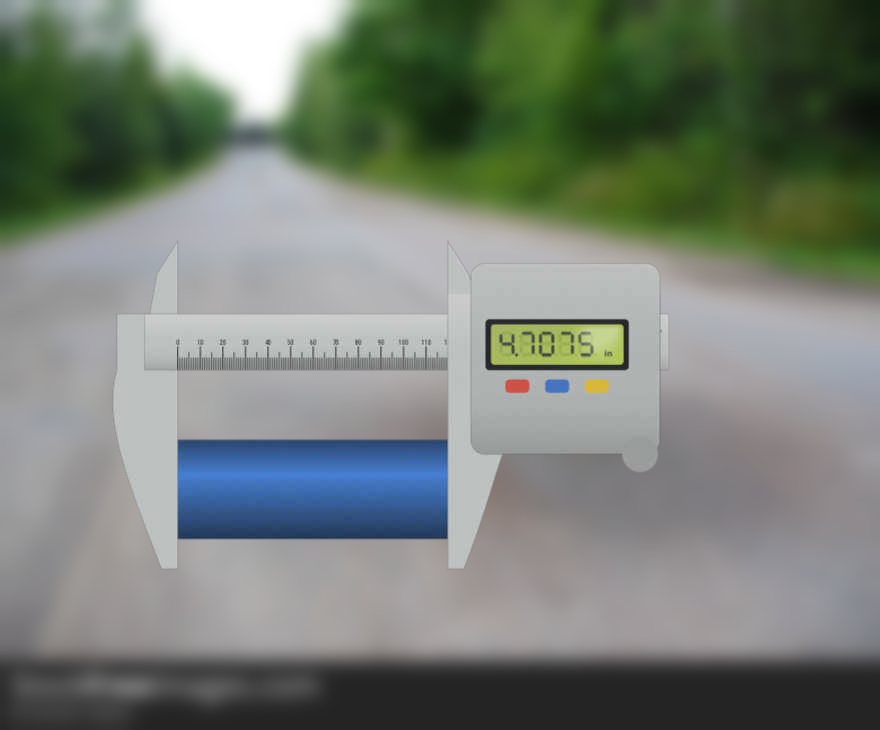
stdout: 4.7075; in
